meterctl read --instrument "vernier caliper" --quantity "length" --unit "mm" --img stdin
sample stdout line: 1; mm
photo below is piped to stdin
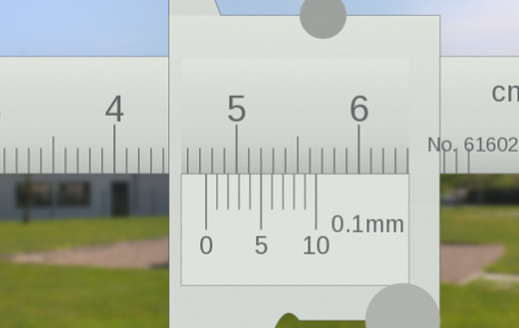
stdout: 47.5; mm
